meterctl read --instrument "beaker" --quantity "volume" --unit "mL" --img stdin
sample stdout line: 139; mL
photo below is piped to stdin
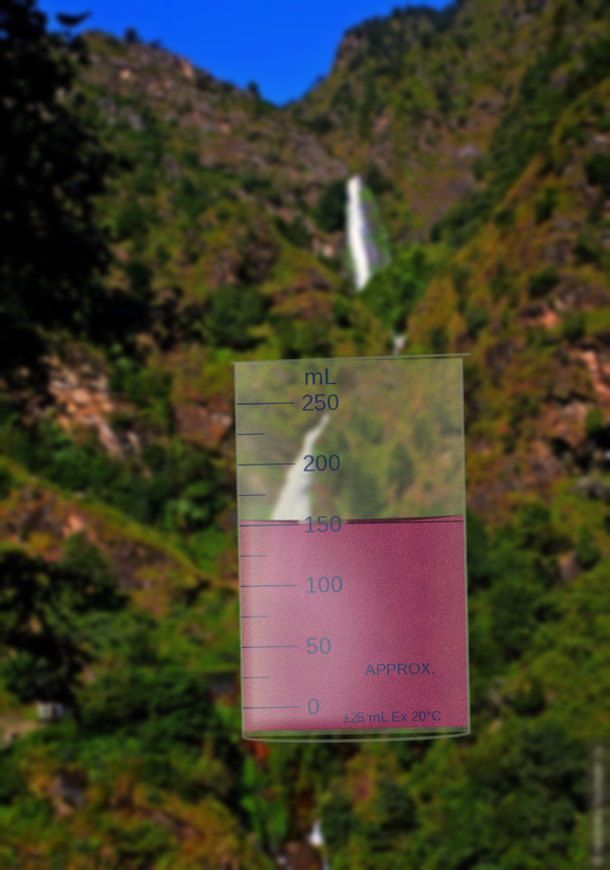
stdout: 150; mL
